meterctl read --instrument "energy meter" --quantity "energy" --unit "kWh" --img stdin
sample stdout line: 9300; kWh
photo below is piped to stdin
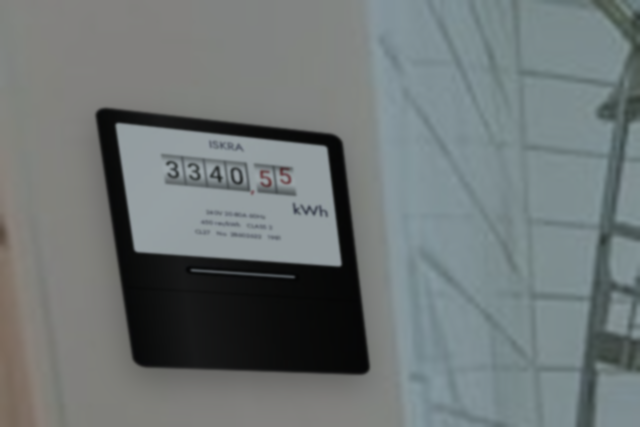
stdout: 3340.55; kWh
